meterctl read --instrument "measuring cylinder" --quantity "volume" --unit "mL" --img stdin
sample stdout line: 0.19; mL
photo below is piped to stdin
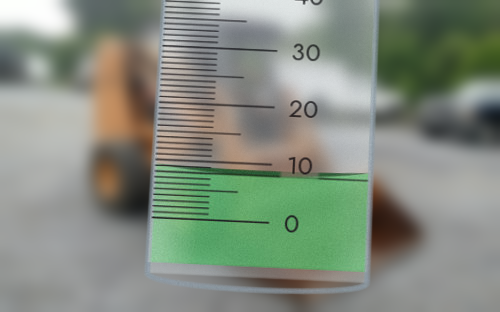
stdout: 8; mL
